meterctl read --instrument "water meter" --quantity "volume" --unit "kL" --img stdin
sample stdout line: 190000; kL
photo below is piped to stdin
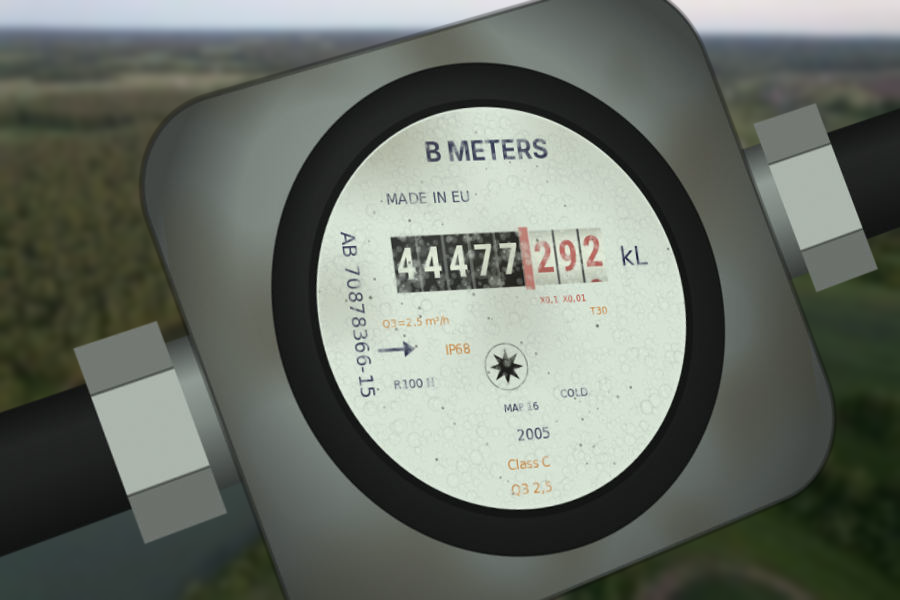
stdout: 44477.292; kL
